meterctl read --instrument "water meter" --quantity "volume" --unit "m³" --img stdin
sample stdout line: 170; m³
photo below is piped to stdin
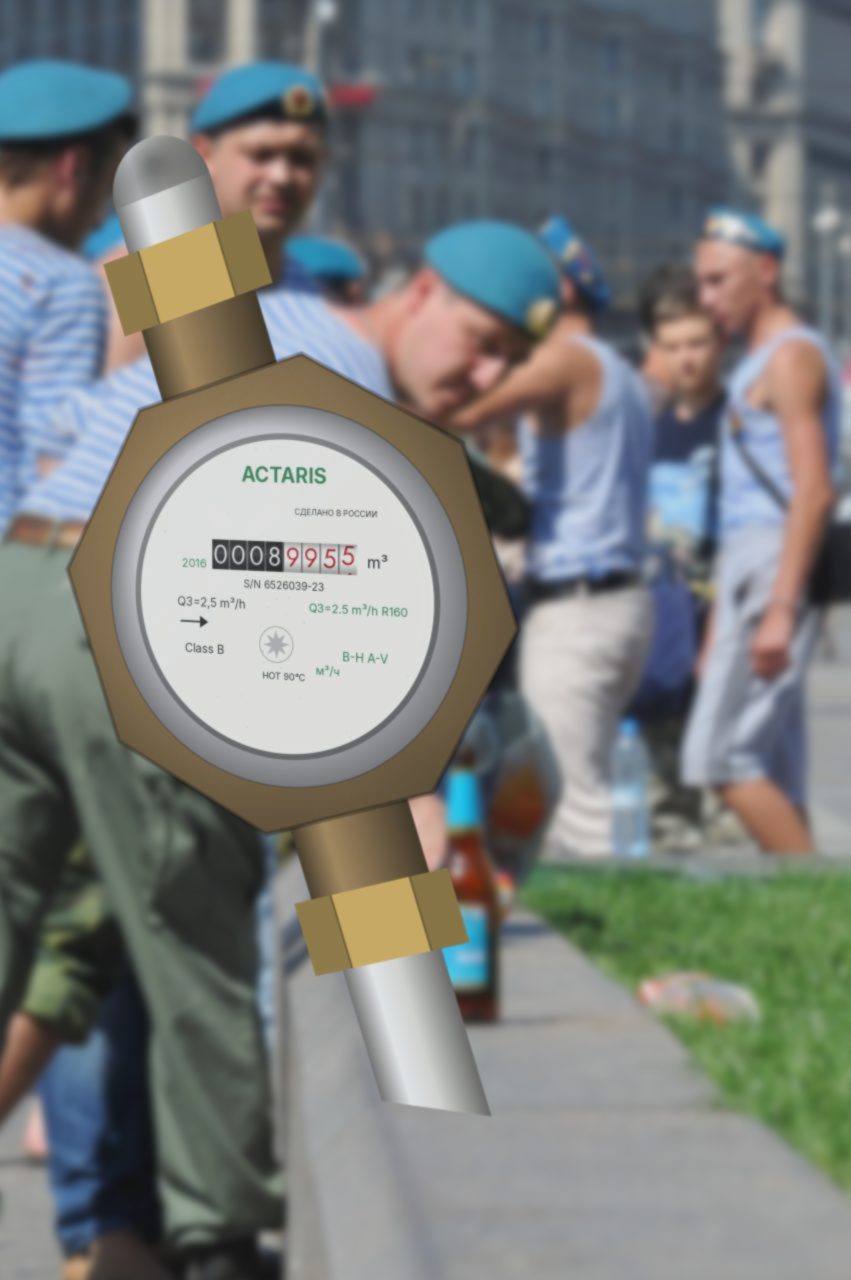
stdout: 8.9955; m³
